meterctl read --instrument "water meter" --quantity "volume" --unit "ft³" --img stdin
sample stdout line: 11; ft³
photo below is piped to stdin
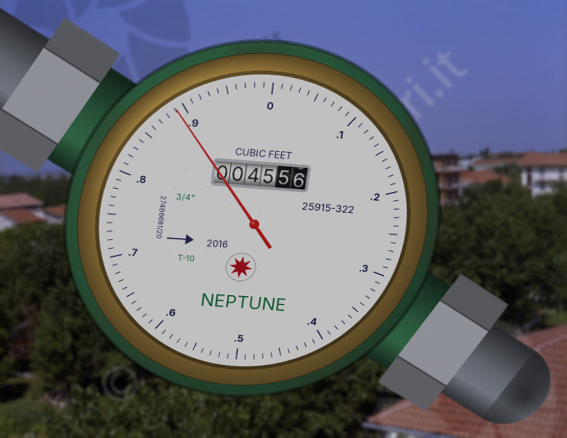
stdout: 4555.89; ft³
